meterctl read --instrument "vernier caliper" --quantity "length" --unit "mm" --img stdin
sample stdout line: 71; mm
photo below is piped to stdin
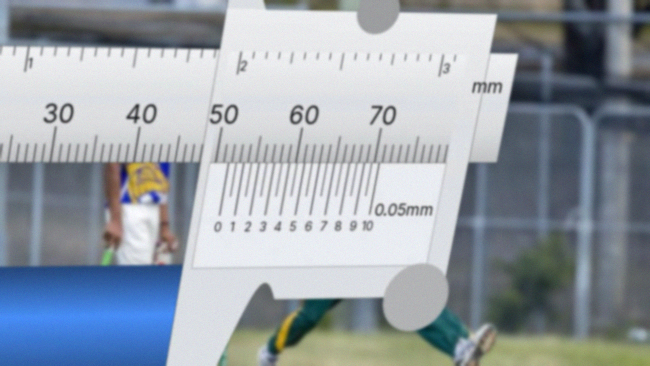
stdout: 51.6; mm
